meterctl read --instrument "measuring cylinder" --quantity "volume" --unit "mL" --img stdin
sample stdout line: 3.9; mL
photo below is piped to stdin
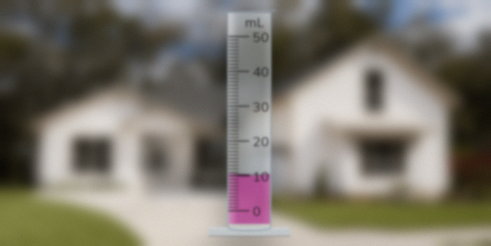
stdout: 10; mL
